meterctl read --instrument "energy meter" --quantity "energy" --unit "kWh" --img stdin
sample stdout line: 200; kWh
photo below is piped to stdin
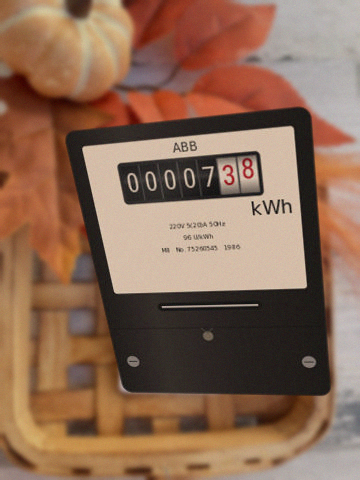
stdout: 7.38; kWh
